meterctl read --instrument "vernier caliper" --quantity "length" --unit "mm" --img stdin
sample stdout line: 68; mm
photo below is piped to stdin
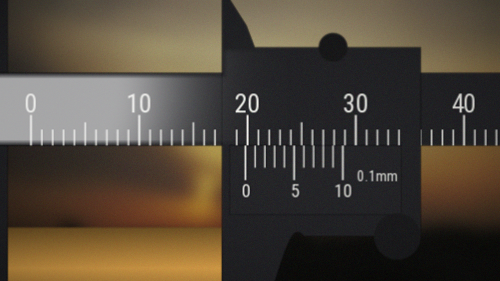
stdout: 19.8; mm
